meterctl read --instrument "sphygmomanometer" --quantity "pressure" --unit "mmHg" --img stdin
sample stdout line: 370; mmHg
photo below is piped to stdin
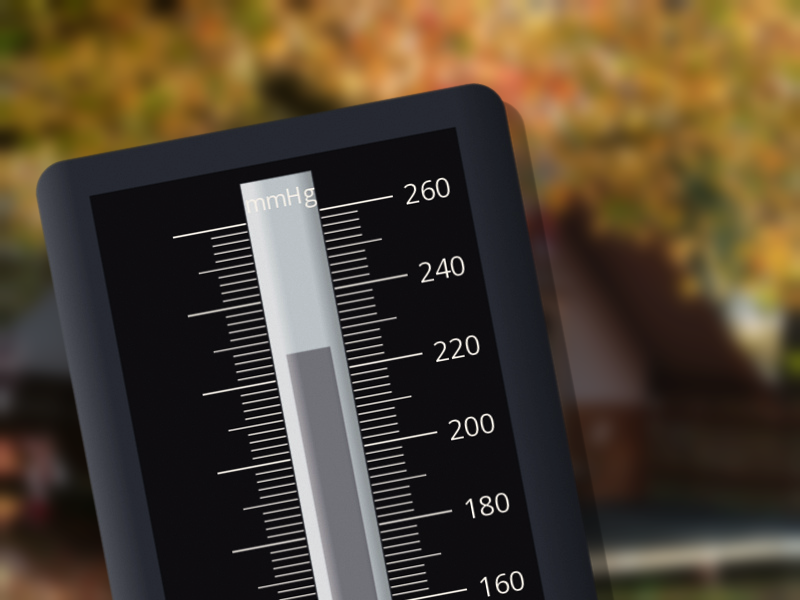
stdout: 226; mmHg
